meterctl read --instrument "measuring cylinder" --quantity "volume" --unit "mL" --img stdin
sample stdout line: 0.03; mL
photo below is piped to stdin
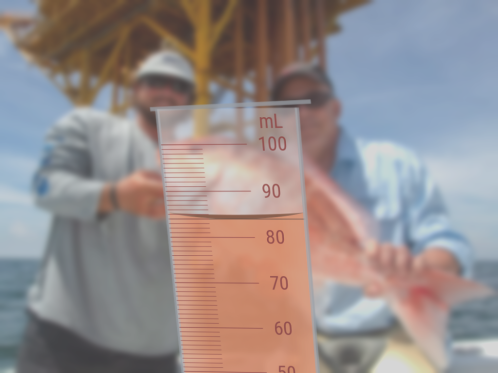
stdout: 84; mL
